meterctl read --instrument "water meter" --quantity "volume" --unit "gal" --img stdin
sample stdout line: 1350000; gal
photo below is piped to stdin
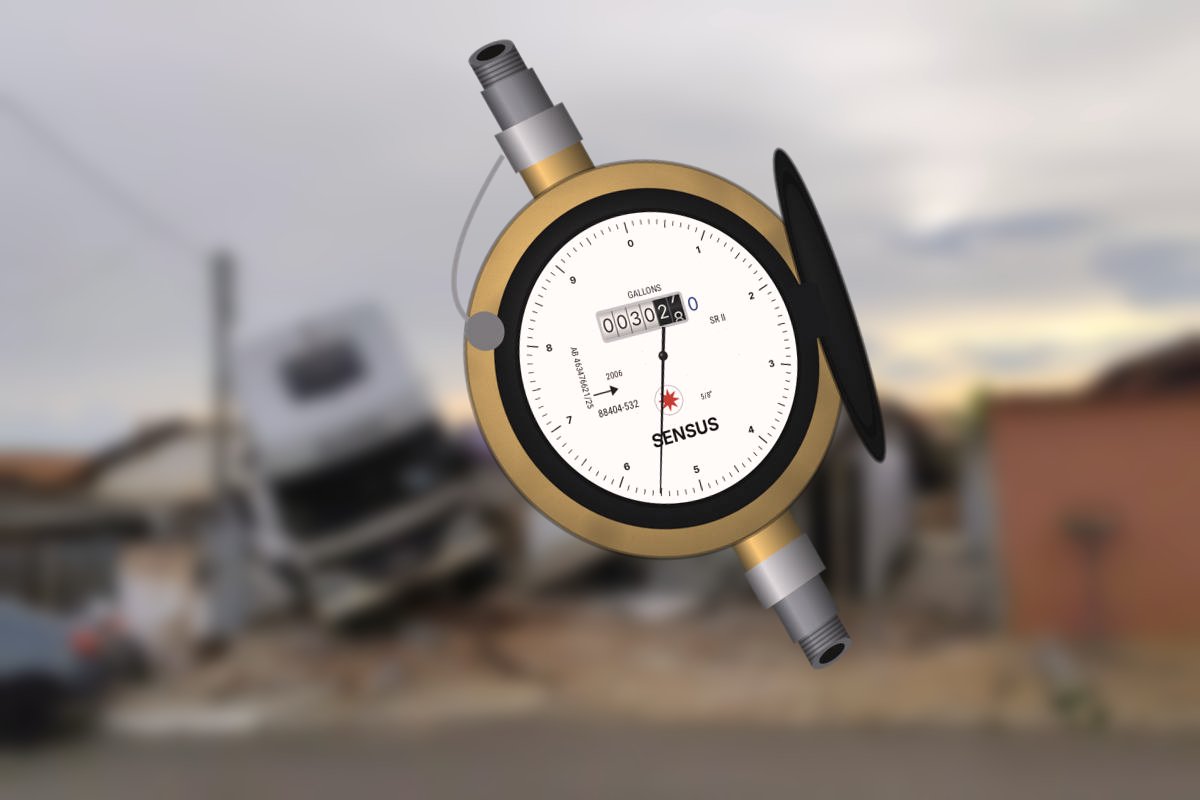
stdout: 30275.5; gal
